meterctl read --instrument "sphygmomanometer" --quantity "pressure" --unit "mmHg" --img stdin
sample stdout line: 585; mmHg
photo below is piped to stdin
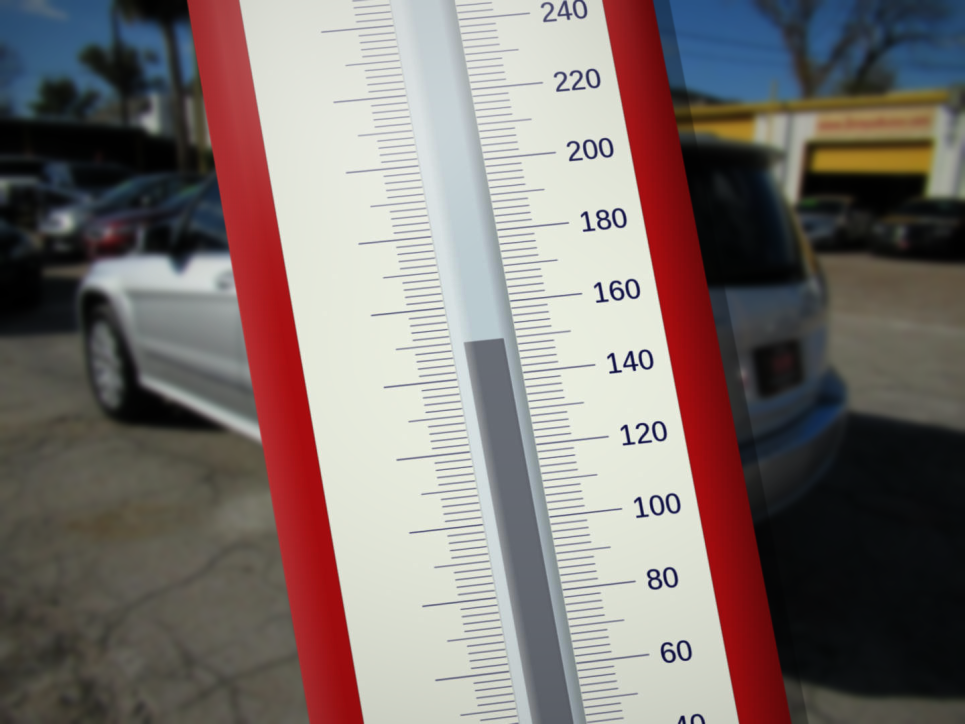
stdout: 150; mmHg
